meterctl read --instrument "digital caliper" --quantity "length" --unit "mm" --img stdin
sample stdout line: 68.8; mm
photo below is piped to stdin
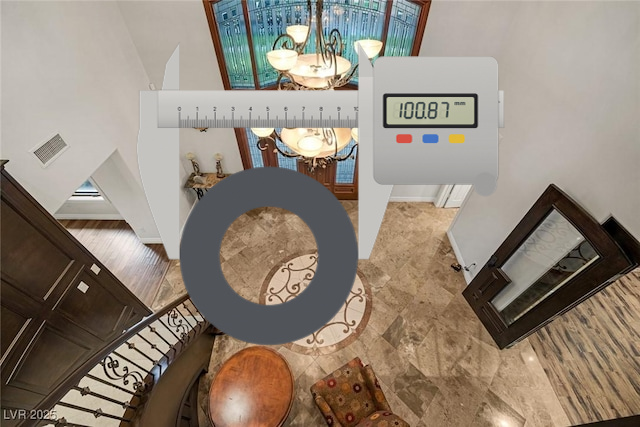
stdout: 100.87; mm
